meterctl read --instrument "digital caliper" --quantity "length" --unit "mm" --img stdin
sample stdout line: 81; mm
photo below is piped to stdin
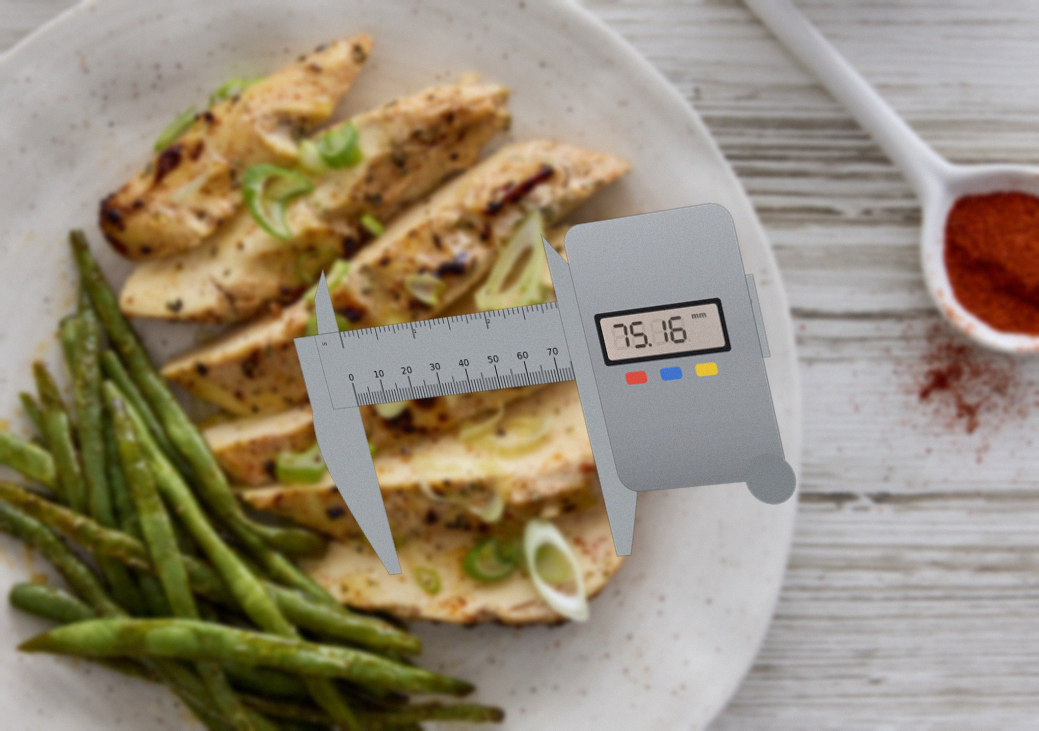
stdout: 75.16; mm
